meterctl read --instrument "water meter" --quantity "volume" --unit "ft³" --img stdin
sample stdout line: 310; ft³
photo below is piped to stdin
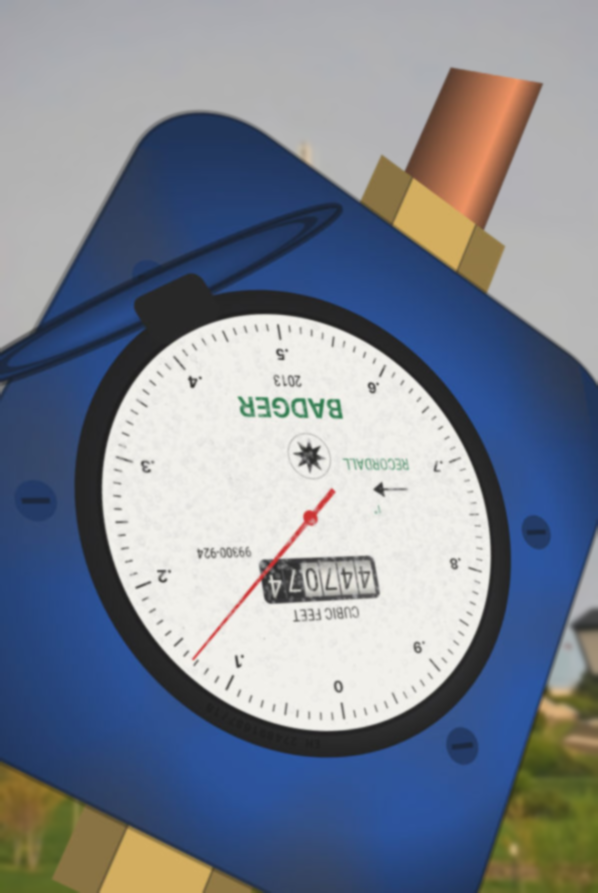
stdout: 447074.13; ft³
